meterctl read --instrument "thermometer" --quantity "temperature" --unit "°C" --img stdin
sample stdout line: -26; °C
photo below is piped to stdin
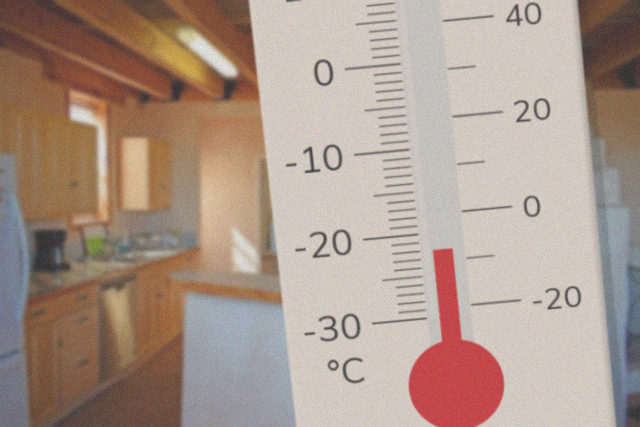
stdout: -22; °C
